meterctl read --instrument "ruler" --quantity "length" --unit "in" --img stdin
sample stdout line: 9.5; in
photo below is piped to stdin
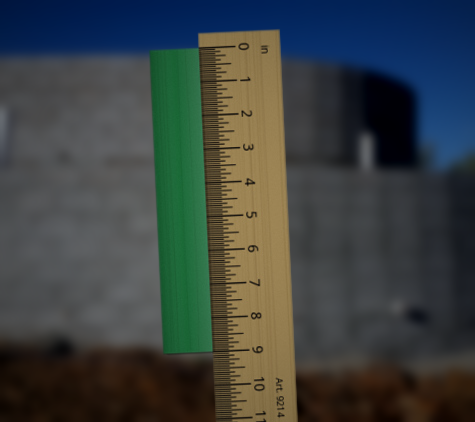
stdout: 9; in
